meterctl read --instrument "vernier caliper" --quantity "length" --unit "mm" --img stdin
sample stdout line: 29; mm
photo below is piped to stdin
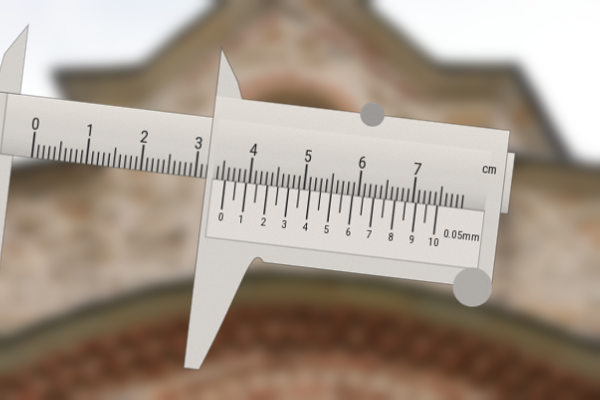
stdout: 35.5; mm
